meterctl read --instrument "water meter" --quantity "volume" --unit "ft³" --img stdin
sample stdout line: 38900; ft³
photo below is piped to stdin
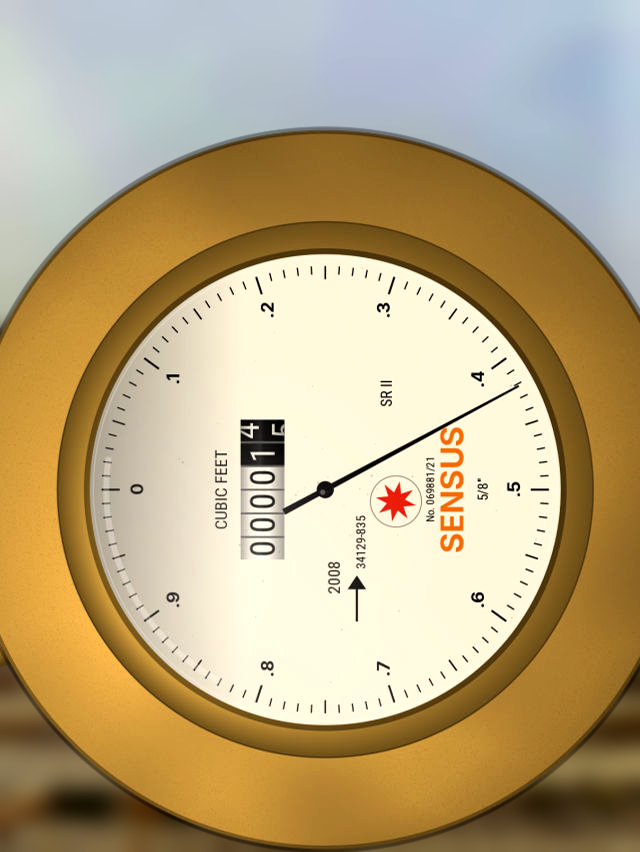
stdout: 14.42; ft³
